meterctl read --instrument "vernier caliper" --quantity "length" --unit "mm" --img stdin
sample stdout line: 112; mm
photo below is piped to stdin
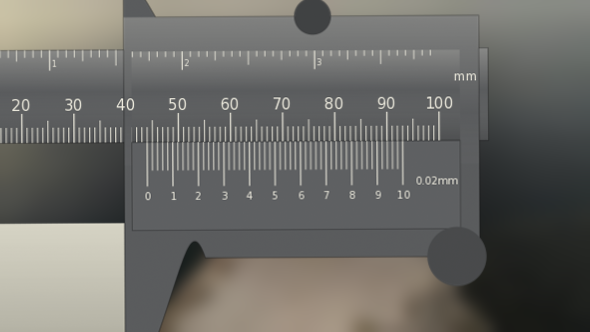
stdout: 44.0; mm
